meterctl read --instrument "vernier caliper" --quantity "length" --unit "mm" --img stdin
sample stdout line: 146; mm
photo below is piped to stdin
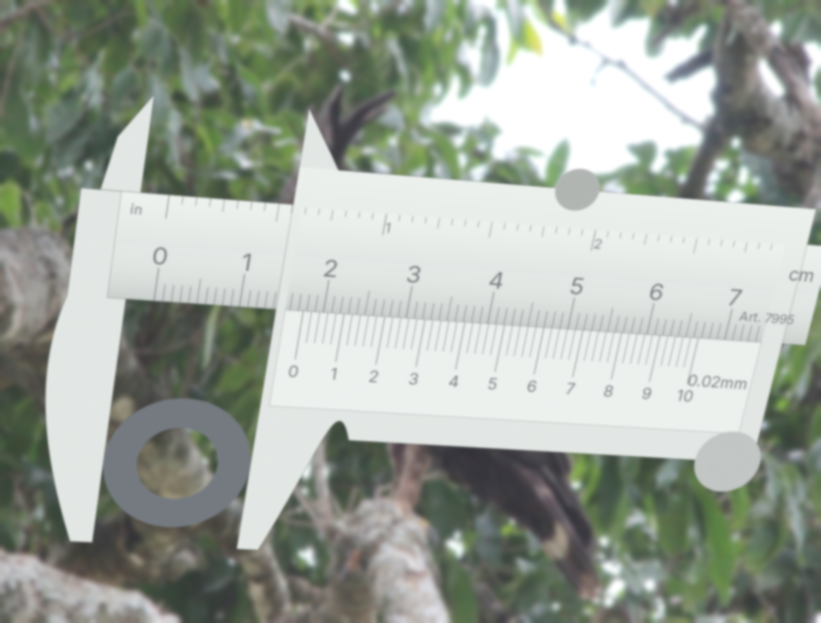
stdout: 17.6; mm
